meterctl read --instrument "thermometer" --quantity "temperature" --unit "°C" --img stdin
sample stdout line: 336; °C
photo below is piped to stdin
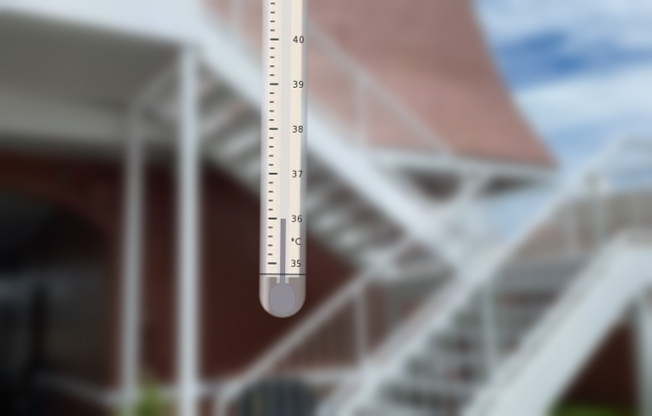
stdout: 36; °C
